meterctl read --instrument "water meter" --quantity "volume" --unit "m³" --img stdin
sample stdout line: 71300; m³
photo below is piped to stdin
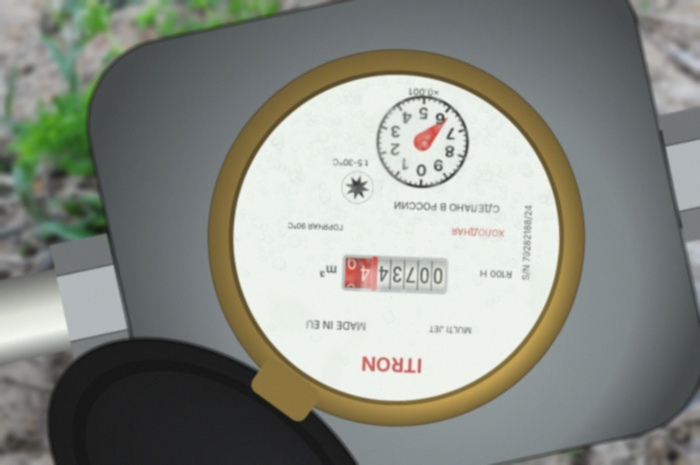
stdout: 734.486; m³
